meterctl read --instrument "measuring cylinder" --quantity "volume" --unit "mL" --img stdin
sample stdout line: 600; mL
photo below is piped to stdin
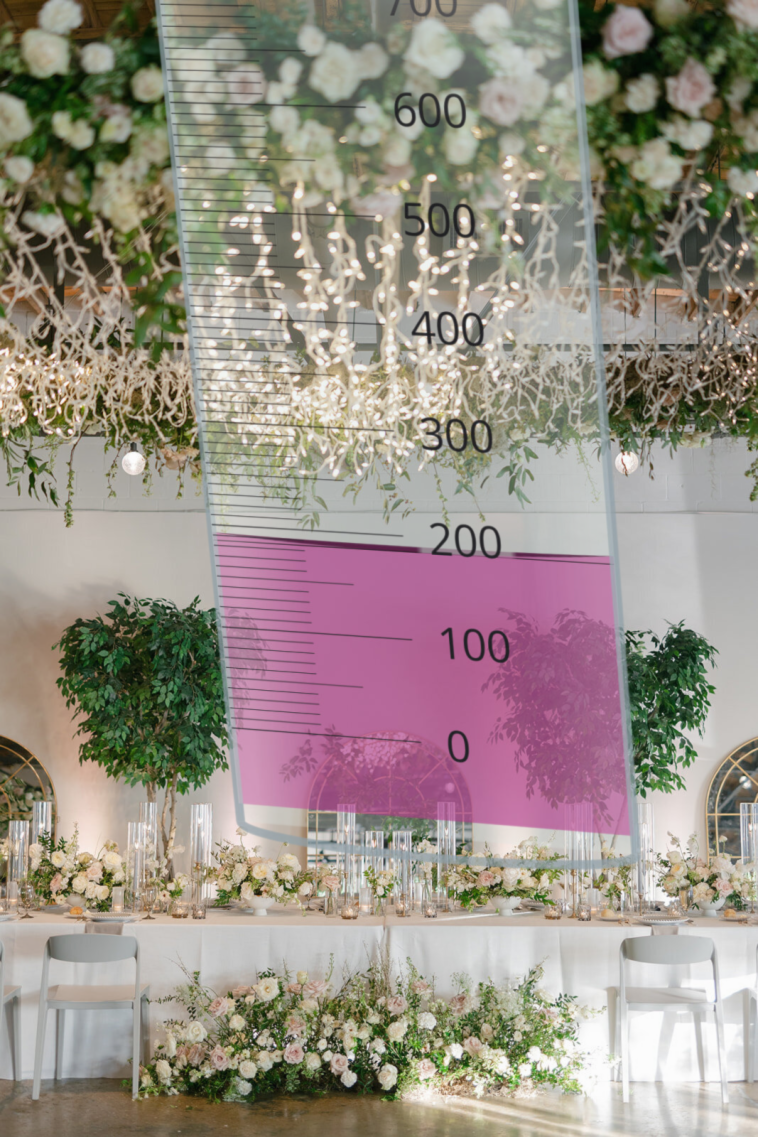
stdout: 185; mL
